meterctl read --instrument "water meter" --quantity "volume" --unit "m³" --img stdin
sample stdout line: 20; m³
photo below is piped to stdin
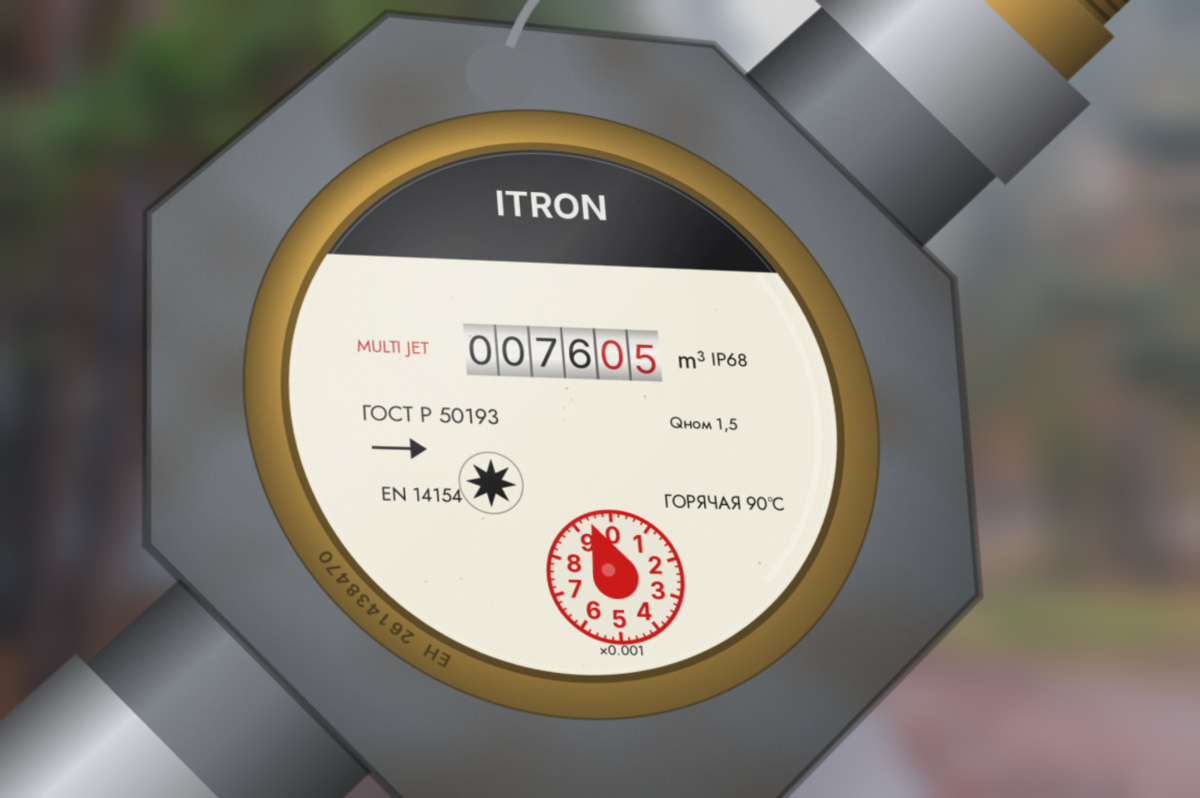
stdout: 76.049; m³
